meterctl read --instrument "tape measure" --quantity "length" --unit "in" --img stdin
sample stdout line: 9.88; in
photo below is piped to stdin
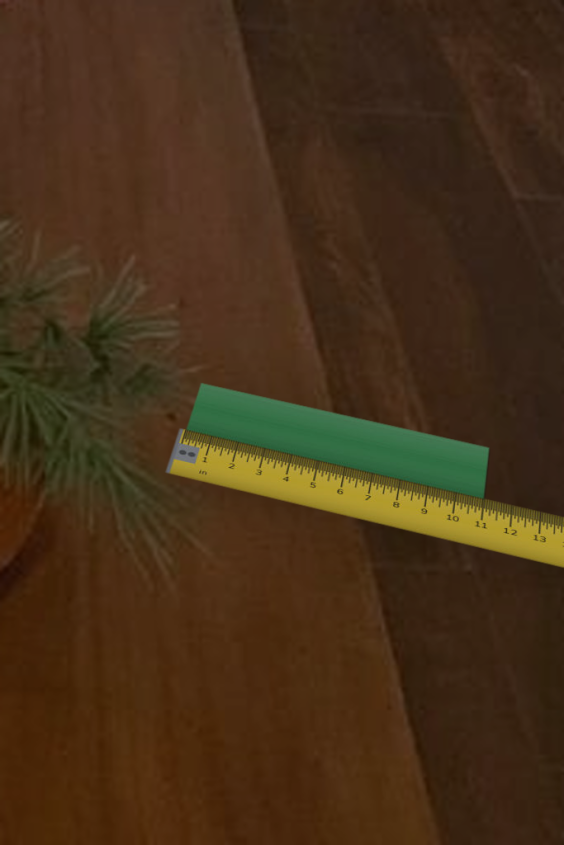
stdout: 11; in
